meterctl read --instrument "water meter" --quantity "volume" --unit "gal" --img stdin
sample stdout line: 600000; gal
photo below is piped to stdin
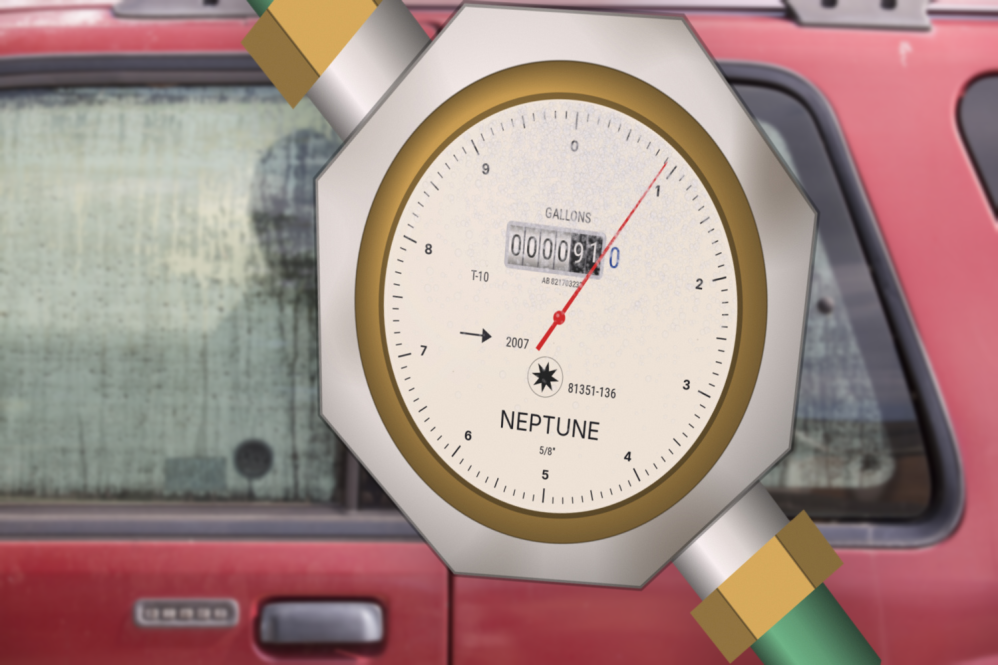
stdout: 910.9; gal
